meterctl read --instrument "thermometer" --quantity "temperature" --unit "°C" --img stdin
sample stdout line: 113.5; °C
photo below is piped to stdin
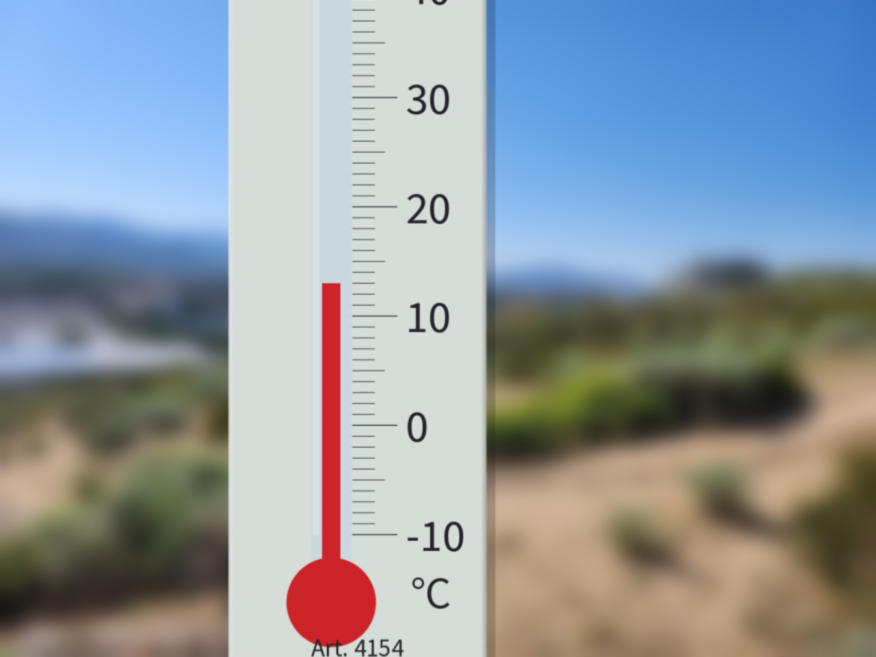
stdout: 13; °C
